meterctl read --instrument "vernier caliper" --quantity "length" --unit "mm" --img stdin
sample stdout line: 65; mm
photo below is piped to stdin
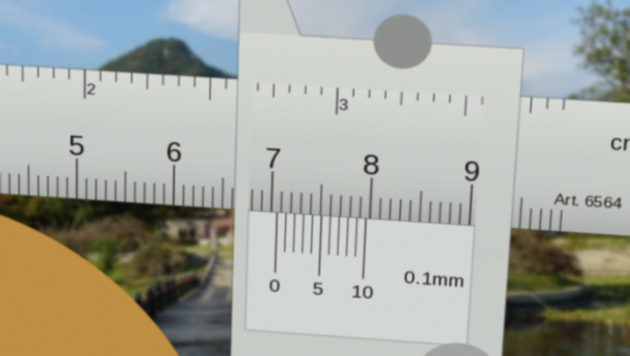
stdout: 70.6; mm
